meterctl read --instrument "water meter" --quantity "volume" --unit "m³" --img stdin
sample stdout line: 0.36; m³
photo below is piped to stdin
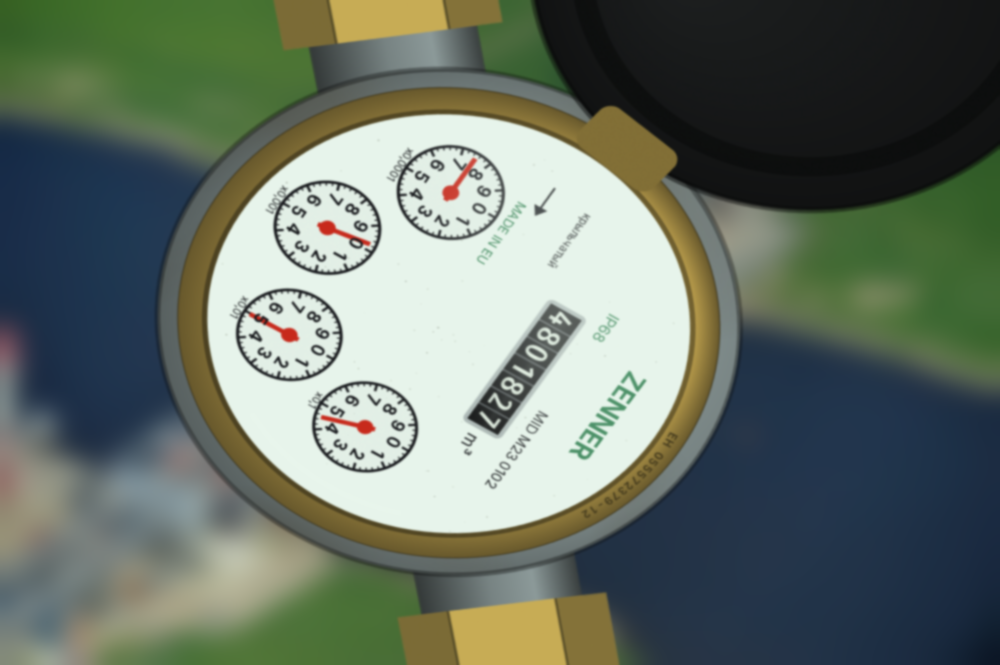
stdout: 4801827.4497; m³
